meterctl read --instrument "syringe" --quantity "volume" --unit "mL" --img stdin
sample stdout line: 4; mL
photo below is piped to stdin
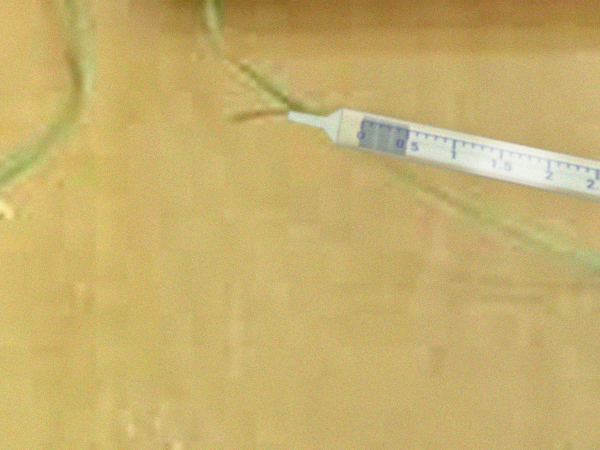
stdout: 0; mL
